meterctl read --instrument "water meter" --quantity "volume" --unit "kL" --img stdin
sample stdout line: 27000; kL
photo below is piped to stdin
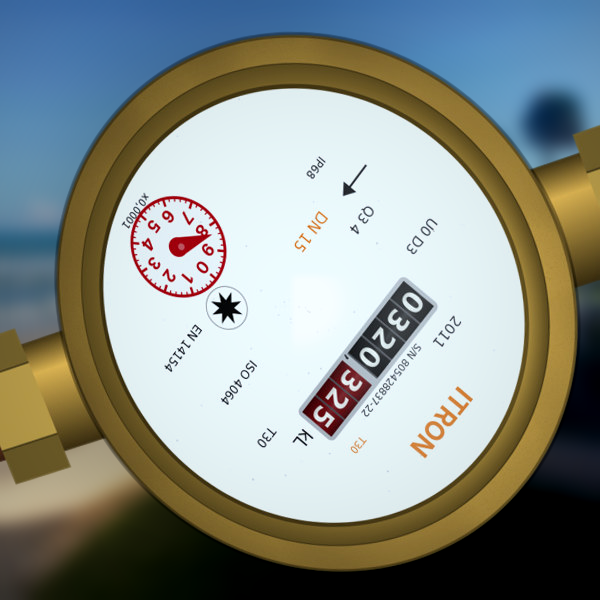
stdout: 320.3258; kL
